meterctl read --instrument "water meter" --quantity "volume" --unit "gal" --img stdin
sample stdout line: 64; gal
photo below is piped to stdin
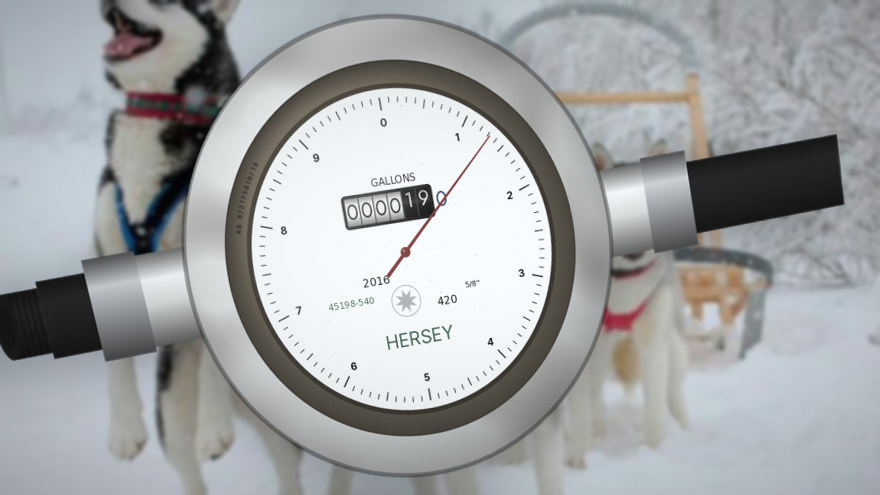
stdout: 191.3; gal
